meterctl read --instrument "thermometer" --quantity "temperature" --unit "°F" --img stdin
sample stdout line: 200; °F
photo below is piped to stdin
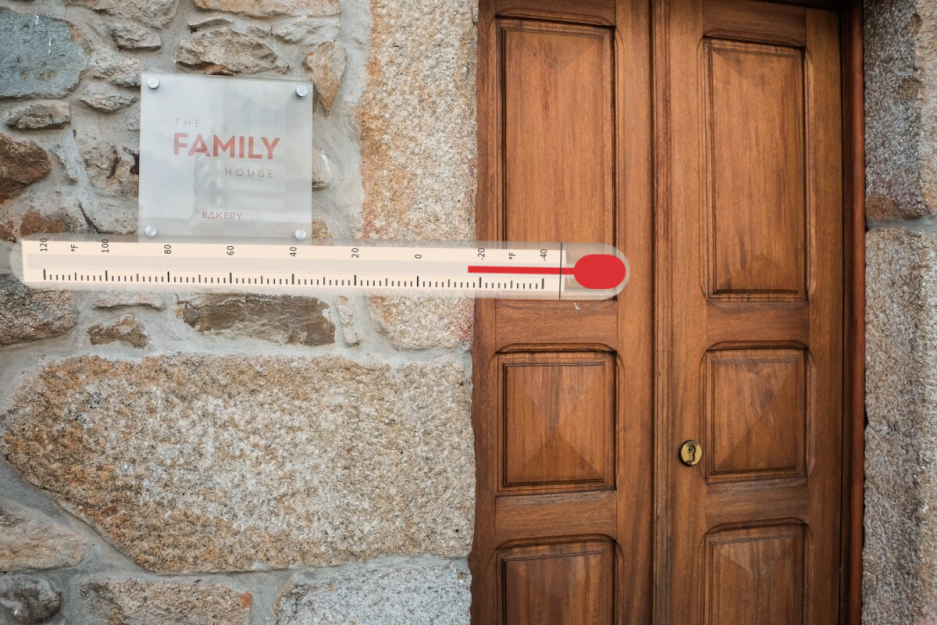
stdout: -16; °F
